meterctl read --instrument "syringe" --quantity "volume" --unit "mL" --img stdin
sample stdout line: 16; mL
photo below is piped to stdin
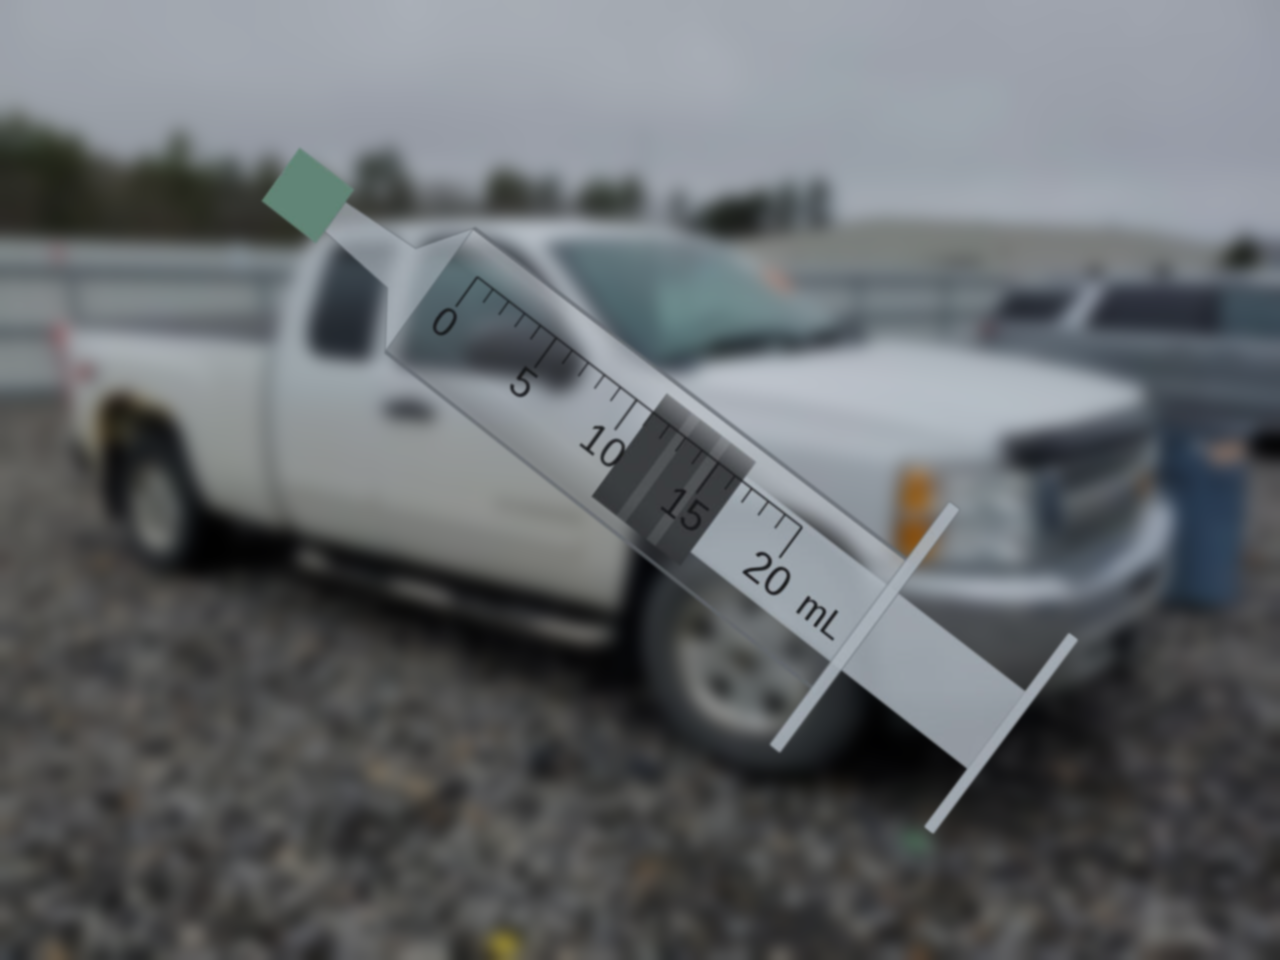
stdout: 11; mL
